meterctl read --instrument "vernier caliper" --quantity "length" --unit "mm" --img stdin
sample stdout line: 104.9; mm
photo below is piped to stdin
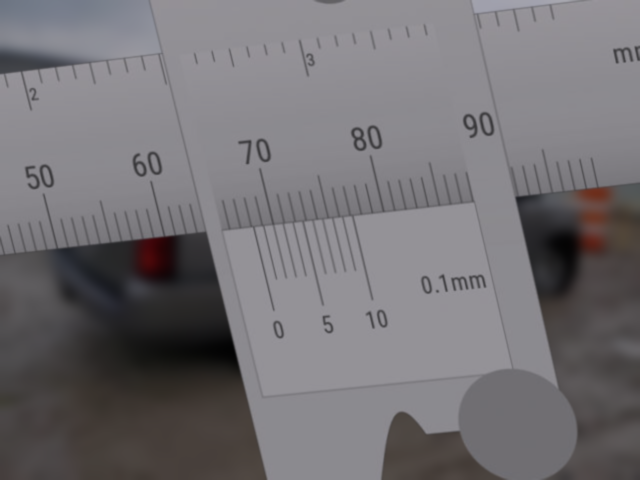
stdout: 68.2; mm
